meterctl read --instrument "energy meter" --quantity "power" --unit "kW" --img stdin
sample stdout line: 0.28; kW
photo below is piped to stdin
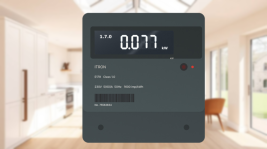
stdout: 0.077; kW
